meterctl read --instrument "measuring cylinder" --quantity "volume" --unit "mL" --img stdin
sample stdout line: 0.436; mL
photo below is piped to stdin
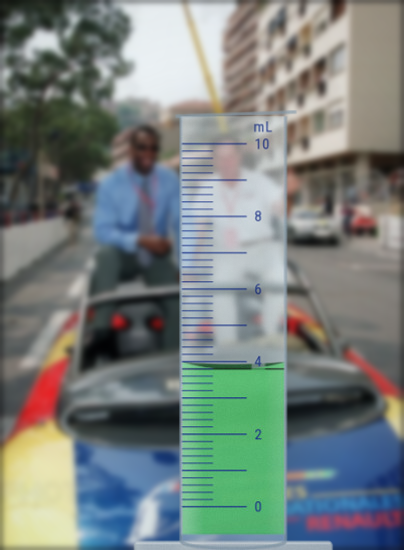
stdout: 3.8; mL
